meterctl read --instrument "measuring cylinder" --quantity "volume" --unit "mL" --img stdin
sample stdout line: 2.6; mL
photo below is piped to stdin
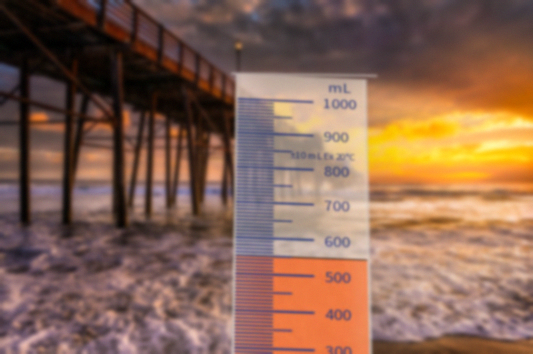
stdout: 550; mL
